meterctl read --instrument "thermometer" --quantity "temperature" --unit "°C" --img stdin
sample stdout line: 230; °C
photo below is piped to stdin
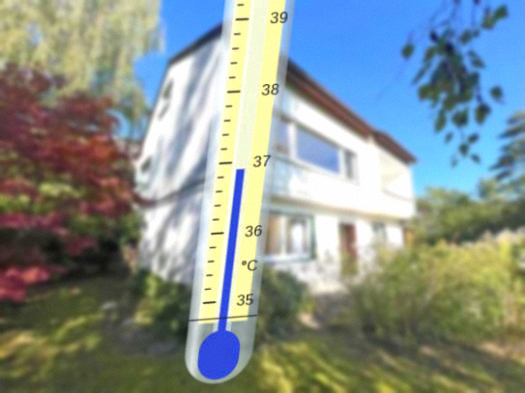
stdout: 36.9; °C
